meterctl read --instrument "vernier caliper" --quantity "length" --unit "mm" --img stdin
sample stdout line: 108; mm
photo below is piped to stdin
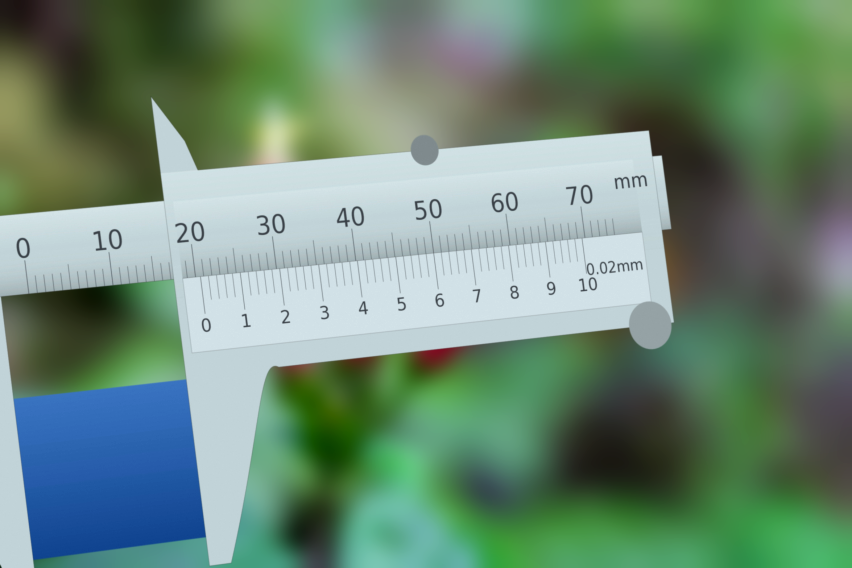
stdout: 20.6; mm
